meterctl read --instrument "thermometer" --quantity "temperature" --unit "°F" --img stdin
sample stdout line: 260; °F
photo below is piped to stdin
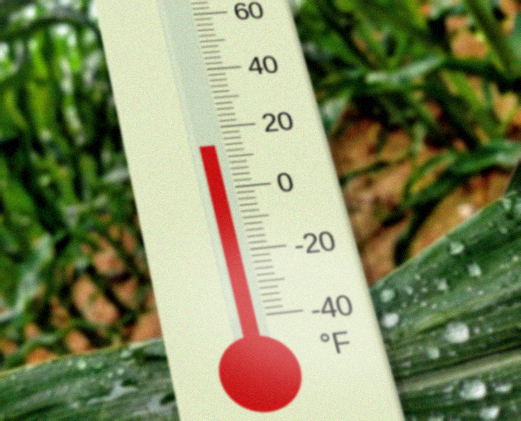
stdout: 14; °F
